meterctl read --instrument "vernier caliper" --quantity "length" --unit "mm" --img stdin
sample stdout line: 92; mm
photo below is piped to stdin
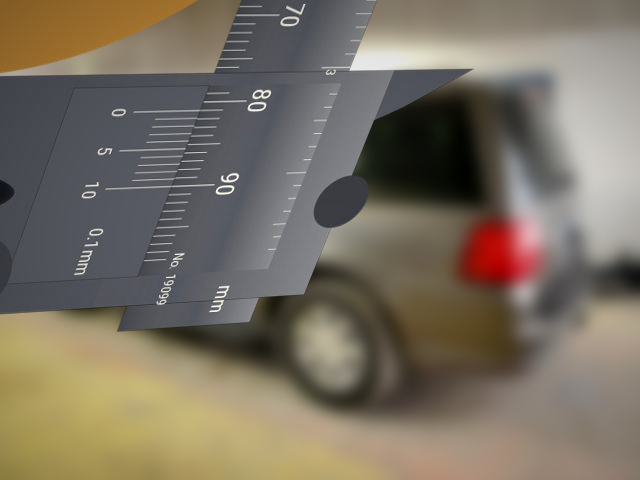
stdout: 81.0; mm
